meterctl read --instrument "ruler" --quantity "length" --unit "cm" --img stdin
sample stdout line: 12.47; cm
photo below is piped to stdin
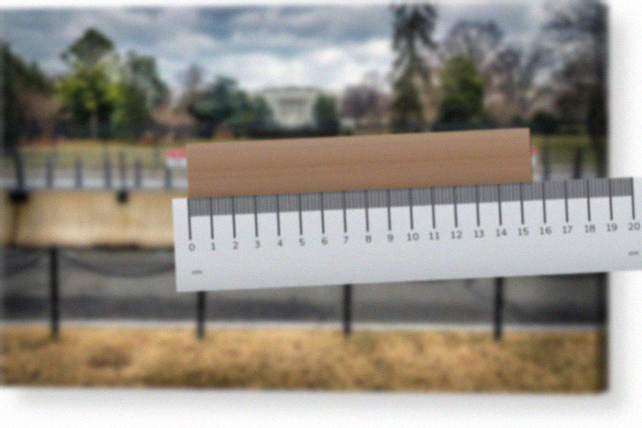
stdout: 15.5; cm
